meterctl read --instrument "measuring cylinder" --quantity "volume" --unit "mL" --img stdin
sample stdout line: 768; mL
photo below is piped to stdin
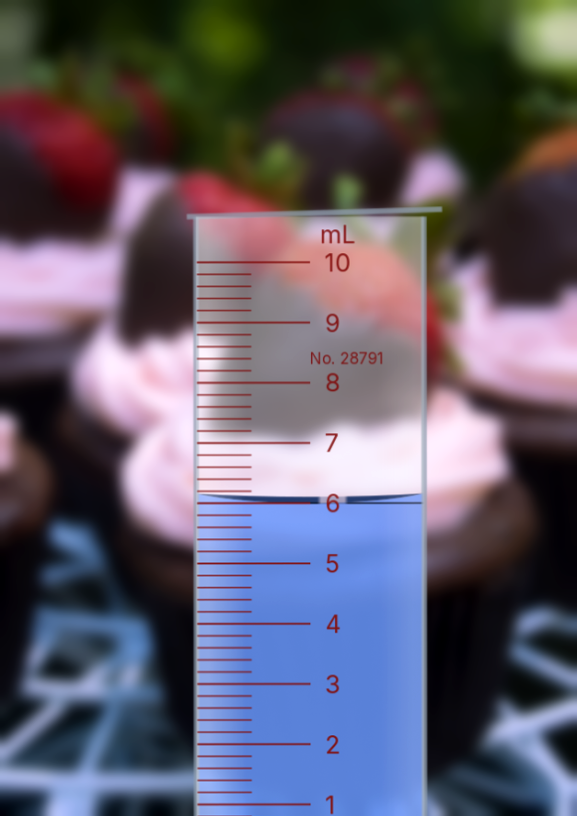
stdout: 6; mL
